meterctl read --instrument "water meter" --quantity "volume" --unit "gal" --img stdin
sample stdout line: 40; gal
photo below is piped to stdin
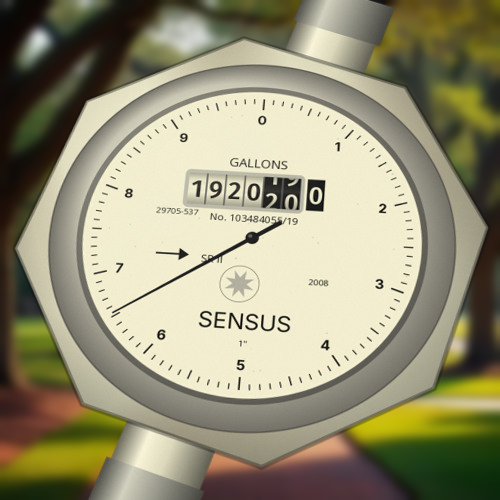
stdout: 1920196.5; gal
